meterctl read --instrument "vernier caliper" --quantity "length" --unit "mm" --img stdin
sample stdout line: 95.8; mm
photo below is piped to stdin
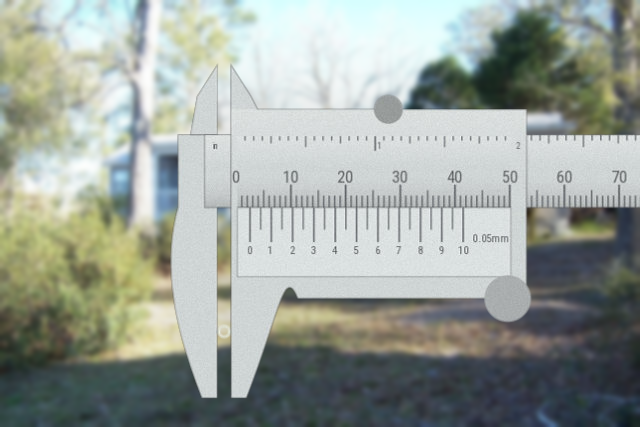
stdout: 2.5; mm
